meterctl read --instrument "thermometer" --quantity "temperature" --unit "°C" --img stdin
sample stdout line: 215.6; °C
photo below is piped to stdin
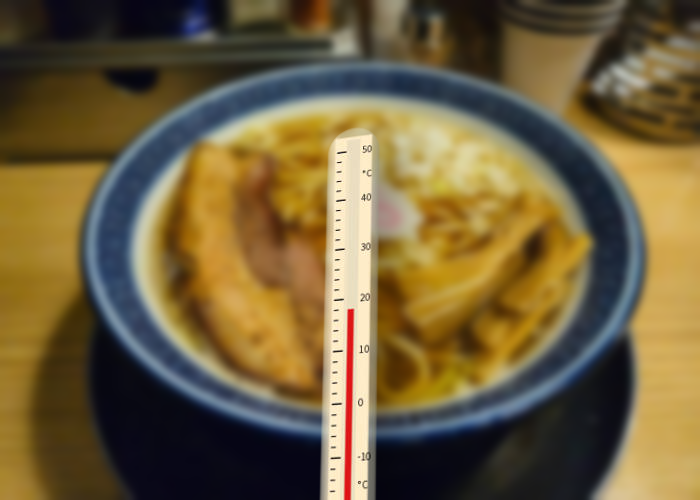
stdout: 18; °C
